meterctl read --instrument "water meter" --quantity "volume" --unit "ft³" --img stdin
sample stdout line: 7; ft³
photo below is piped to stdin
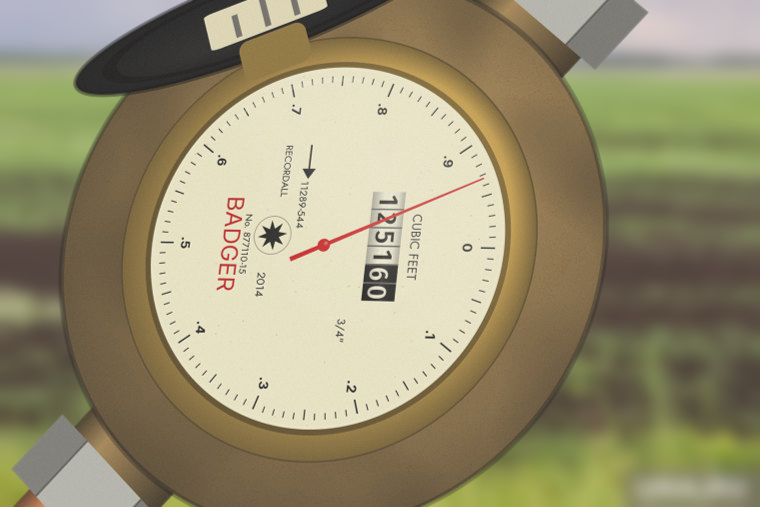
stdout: 125159.93; ft³
